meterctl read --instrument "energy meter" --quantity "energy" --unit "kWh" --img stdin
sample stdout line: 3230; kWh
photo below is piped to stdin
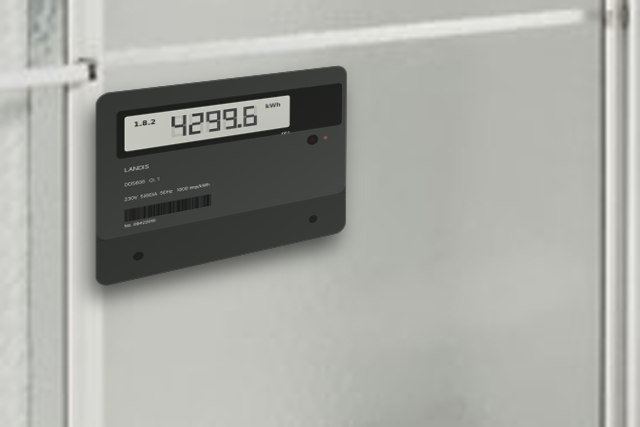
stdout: 4299.6; kWh
